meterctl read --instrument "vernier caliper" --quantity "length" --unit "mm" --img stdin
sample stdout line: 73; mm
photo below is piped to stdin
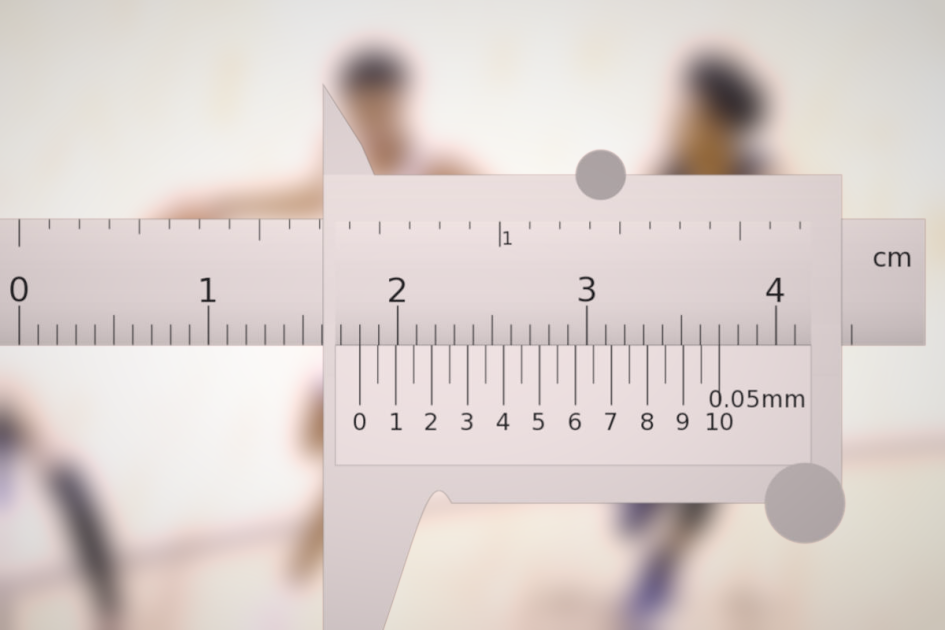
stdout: 18.0; mm
